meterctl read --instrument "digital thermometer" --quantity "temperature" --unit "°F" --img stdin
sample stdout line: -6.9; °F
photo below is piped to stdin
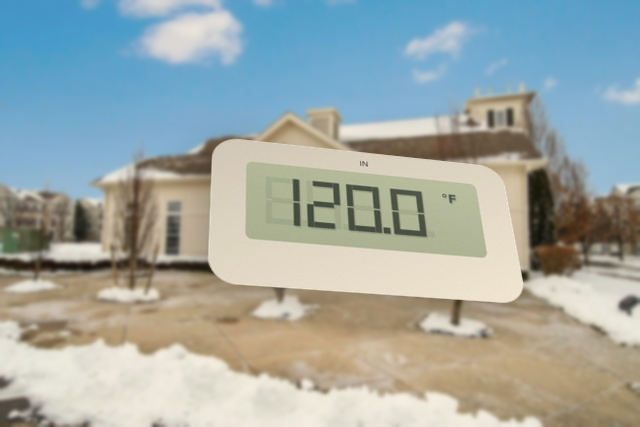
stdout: 120.0; °F
